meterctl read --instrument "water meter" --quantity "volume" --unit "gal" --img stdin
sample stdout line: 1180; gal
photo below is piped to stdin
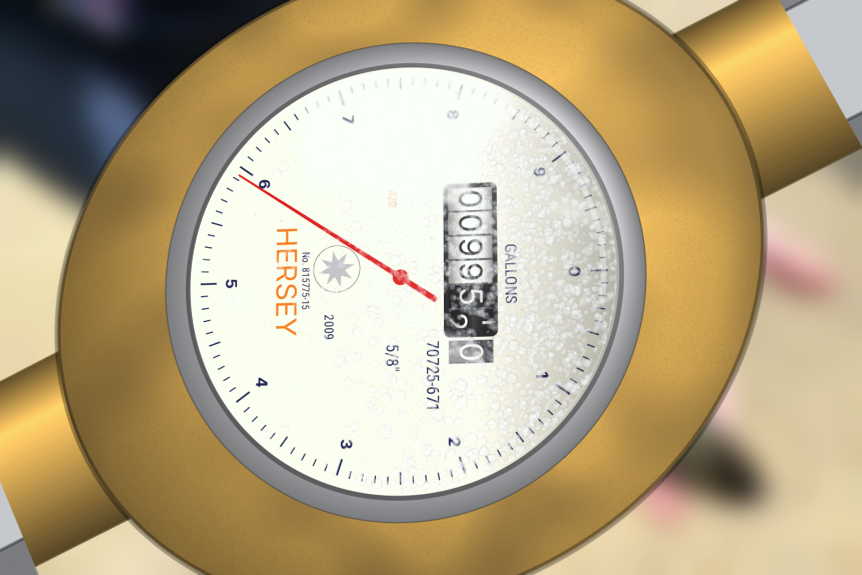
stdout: 99515.9; gal
